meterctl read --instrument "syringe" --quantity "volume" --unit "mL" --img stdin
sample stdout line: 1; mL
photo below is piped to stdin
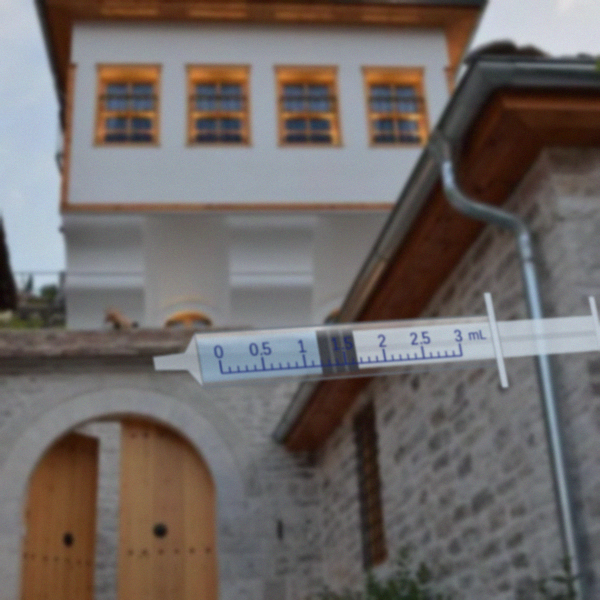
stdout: 1.2; mL
